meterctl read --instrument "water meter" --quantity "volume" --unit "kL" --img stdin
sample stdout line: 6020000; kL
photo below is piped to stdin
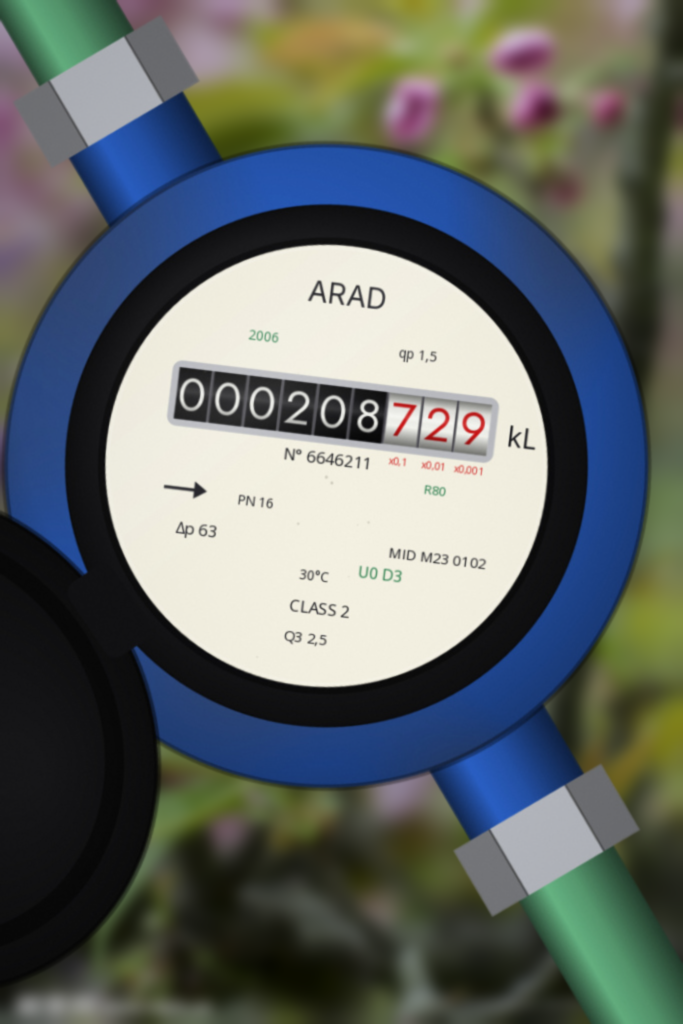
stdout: 208.729; kL
